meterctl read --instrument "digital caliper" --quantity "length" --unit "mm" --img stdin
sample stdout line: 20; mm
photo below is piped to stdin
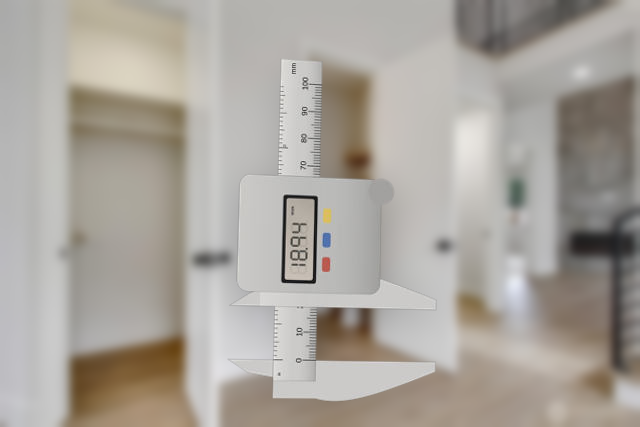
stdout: 18.94; mm
